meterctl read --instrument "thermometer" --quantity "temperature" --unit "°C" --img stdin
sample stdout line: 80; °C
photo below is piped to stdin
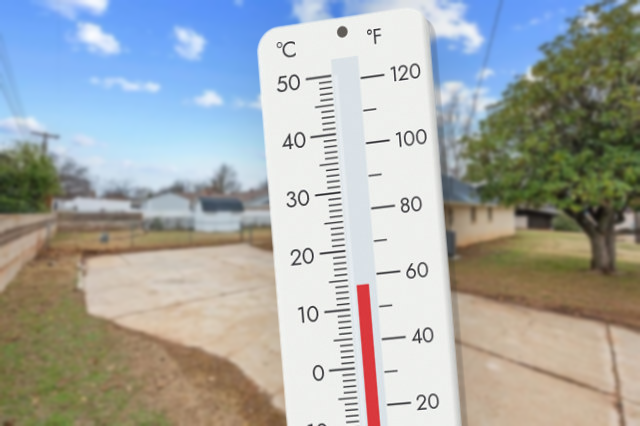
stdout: 14; °C
